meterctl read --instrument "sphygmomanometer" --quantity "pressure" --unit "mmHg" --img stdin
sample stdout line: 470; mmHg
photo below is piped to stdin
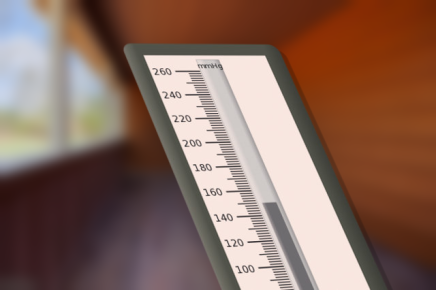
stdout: 150; mmHg
